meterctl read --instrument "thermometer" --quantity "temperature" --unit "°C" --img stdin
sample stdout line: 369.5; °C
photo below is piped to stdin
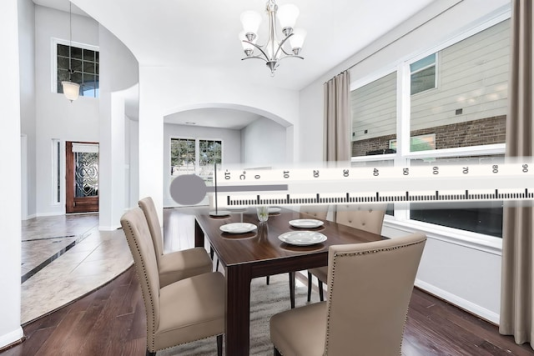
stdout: 10; °C
